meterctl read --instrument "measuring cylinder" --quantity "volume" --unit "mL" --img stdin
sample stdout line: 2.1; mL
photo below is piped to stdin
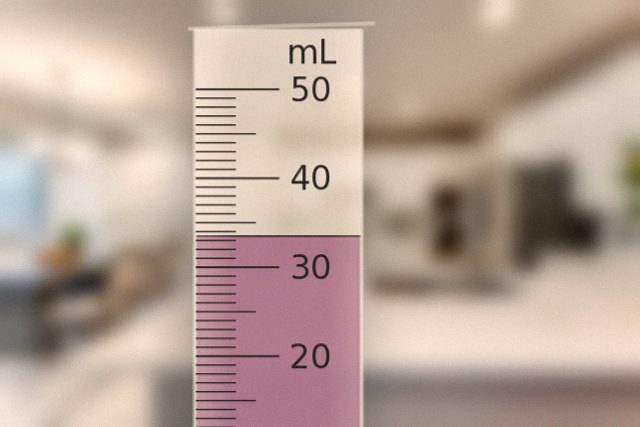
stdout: 33.5; mL
